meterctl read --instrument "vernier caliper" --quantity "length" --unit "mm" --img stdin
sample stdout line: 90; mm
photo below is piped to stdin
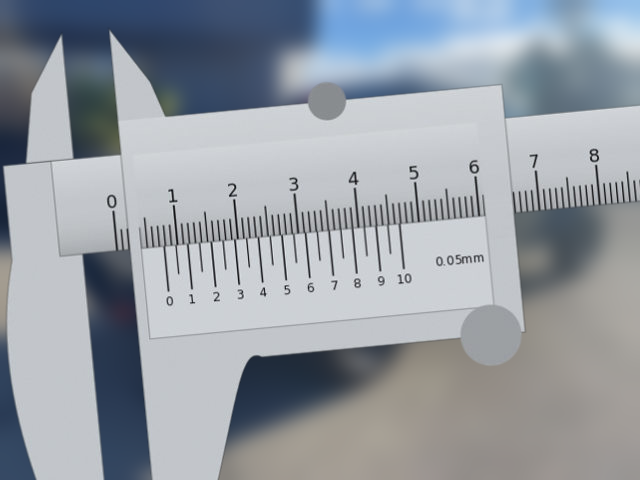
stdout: 7.8; mm
